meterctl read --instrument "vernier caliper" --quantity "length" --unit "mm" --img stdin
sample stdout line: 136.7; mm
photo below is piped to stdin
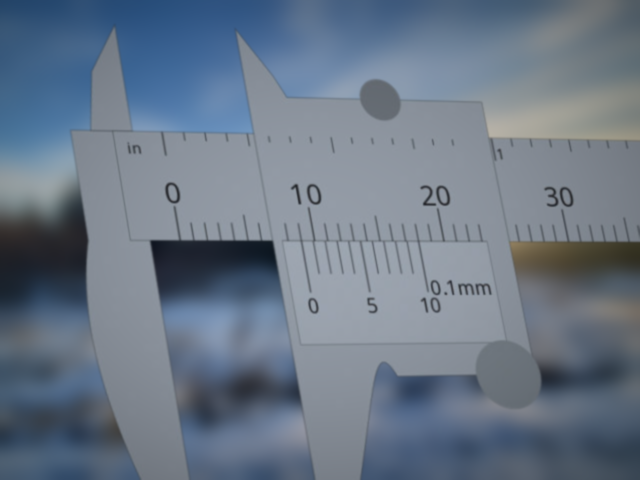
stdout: 9.0; mm
